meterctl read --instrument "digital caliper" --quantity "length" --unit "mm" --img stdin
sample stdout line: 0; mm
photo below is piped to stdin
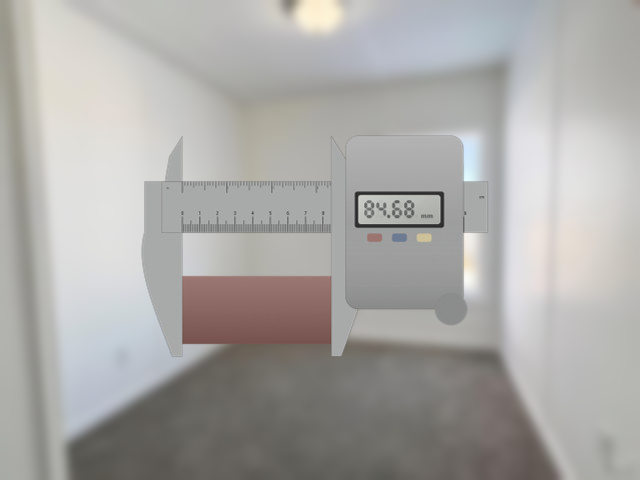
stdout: 84.68; mm
